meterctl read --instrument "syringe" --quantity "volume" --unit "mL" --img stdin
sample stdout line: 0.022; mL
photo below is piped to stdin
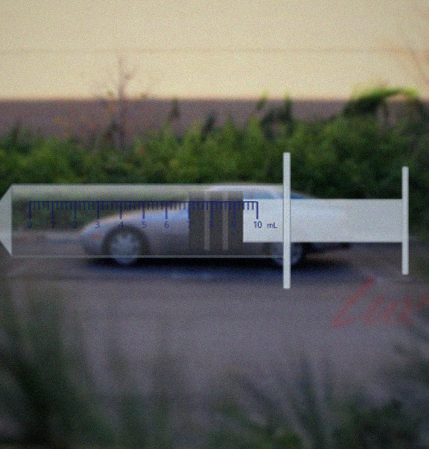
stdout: 7; mL
